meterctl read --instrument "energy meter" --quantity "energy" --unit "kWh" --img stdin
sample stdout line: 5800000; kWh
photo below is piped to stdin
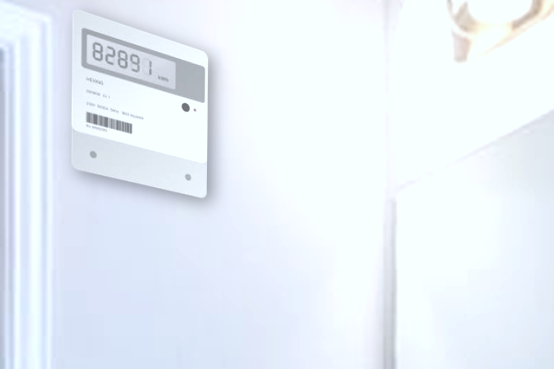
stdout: 82891; kWh
